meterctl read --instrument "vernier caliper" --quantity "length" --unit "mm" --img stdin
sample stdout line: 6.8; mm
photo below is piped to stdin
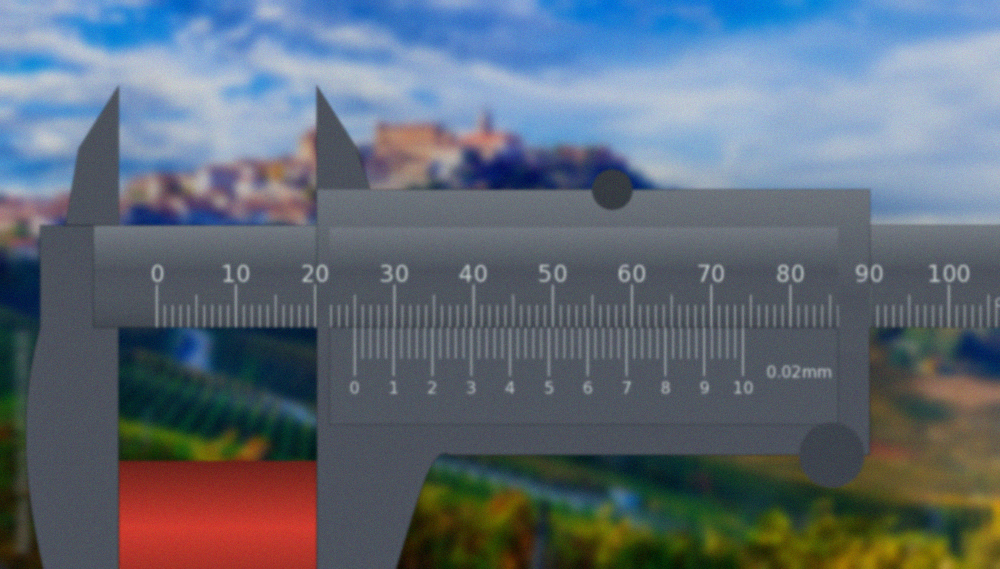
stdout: 25.0; mm
